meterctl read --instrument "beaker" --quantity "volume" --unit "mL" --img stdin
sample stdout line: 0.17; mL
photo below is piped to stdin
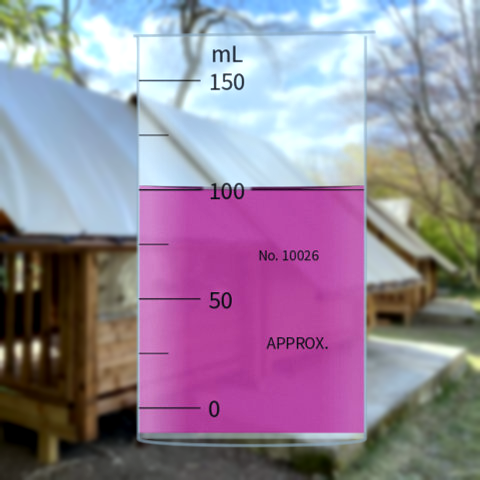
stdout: 100; mL
